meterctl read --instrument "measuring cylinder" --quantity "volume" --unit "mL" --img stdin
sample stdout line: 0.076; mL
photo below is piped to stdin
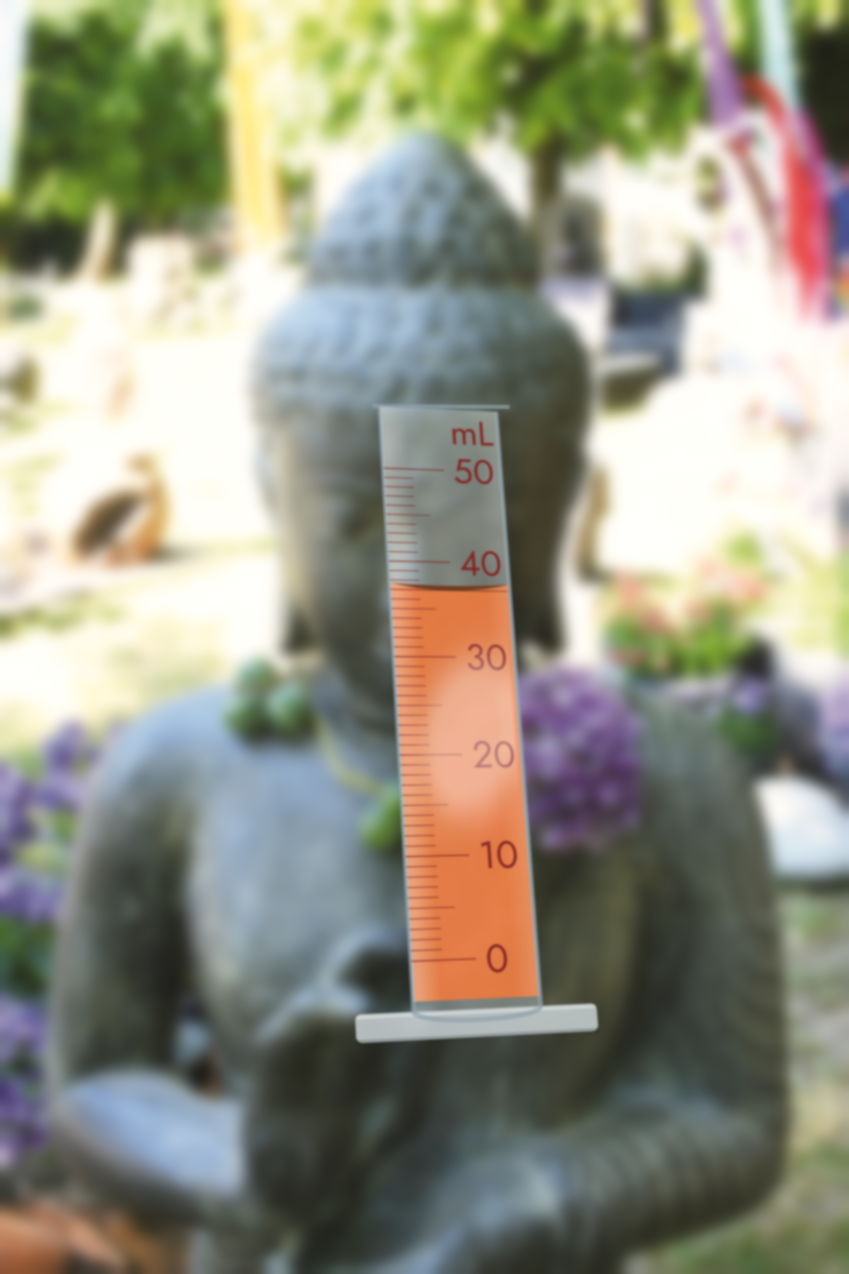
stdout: 37; mL
